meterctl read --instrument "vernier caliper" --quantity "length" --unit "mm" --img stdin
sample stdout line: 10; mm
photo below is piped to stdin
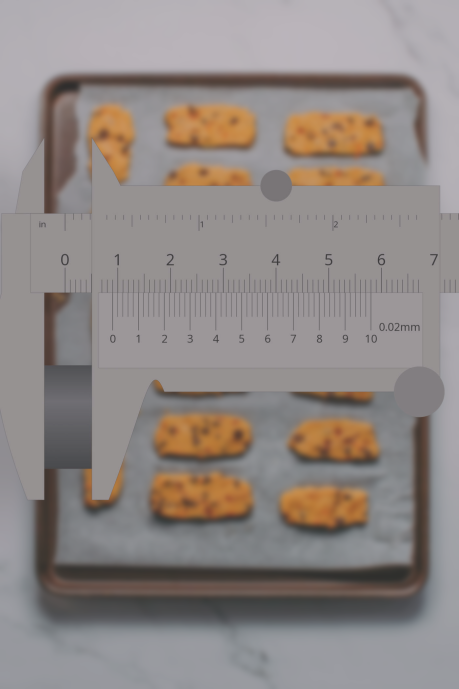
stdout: 9.0; mm
